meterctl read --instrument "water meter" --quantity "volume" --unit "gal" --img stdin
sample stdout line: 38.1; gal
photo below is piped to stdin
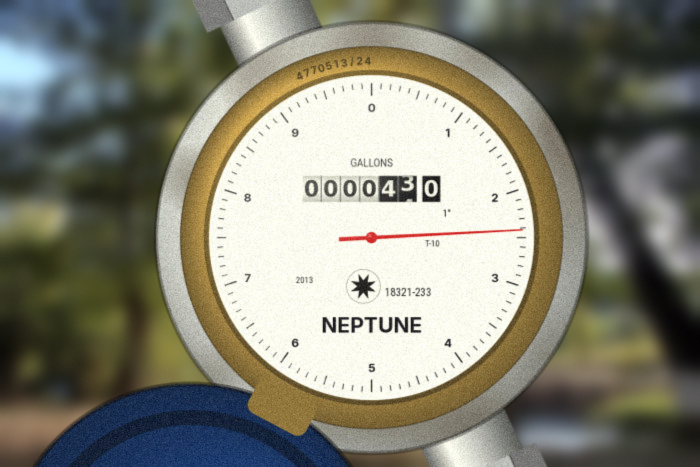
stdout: 432.4; gal
